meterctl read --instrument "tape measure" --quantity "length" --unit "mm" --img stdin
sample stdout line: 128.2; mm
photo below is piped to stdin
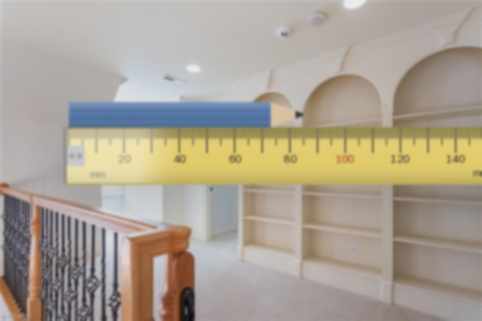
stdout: 85; mm
